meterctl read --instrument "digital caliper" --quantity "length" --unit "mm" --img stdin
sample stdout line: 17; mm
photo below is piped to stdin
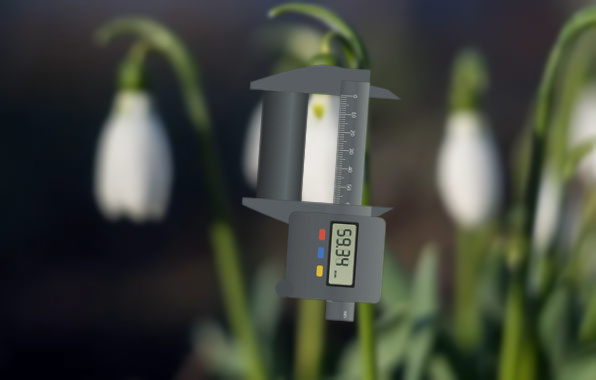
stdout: 59.34; mm
